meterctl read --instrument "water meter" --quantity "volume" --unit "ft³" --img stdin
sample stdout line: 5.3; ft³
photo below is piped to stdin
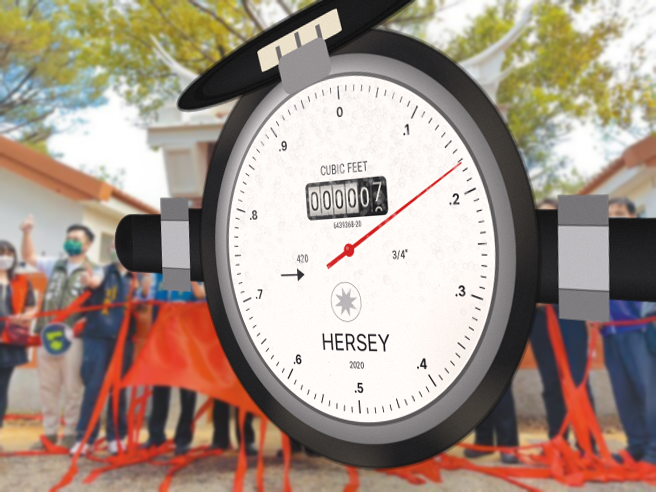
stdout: 7.17; ft³
